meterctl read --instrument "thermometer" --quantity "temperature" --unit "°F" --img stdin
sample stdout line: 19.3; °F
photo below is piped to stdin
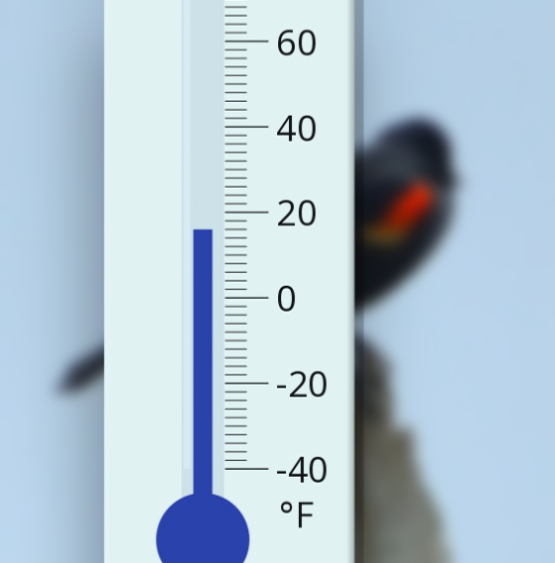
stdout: 16; °F
